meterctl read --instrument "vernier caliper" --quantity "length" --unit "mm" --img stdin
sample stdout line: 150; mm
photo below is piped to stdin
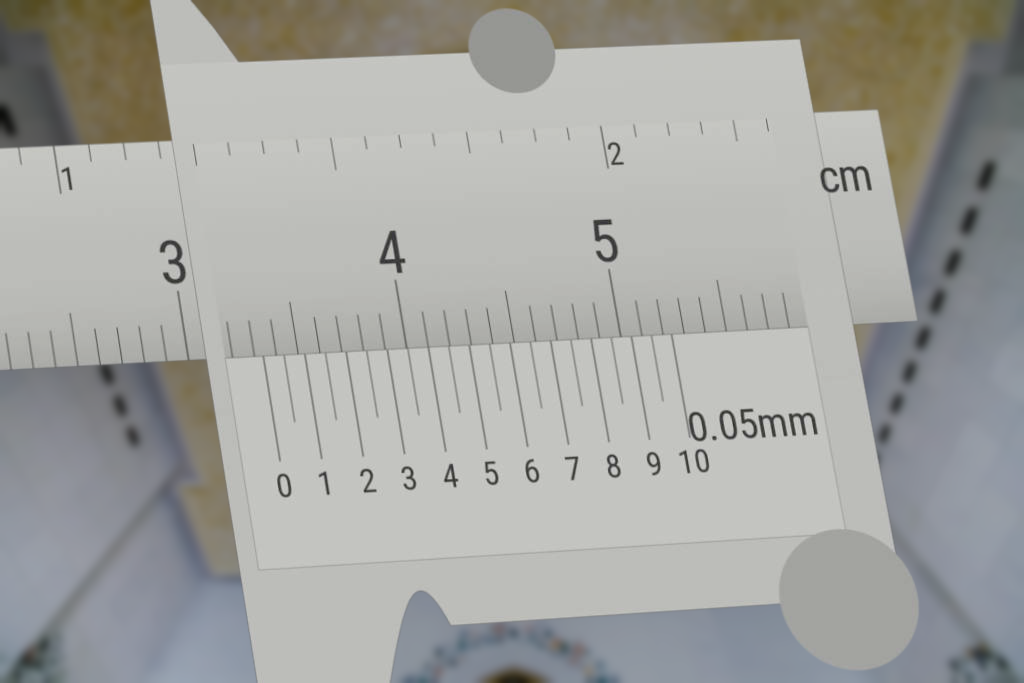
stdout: 33.4; mm
